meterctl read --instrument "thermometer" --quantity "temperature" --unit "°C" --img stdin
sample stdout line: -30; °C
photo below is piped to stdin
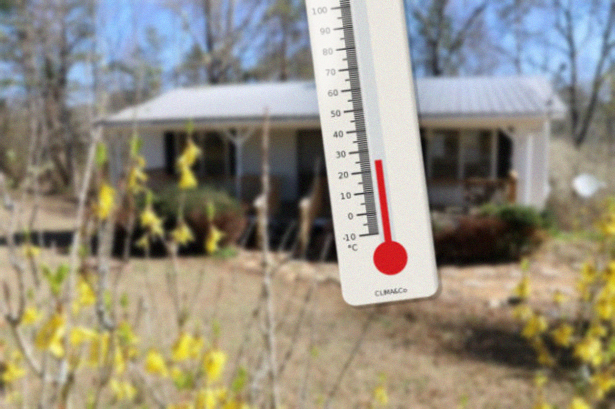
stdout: 25; °C
